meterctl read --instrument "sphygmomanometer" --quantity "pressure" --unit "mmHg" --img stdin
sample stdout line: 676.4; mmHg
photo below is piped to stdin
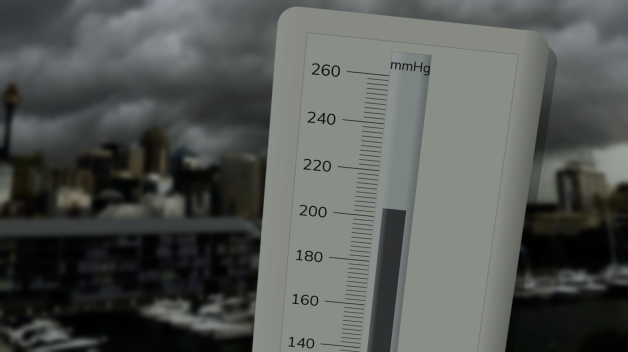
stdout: 204; mmHg
